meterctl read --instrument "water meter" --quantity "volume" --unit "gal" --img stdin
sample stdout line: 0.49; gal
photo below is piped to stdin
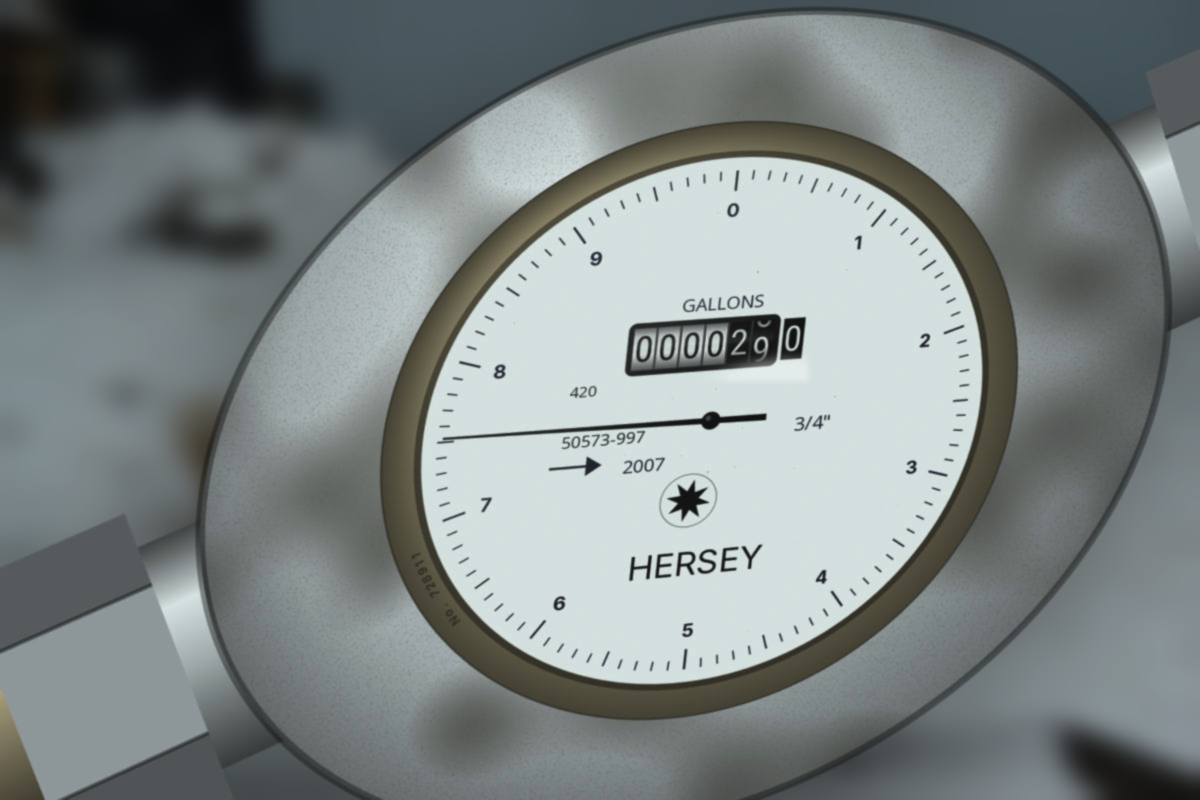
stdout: 287.5; gal
